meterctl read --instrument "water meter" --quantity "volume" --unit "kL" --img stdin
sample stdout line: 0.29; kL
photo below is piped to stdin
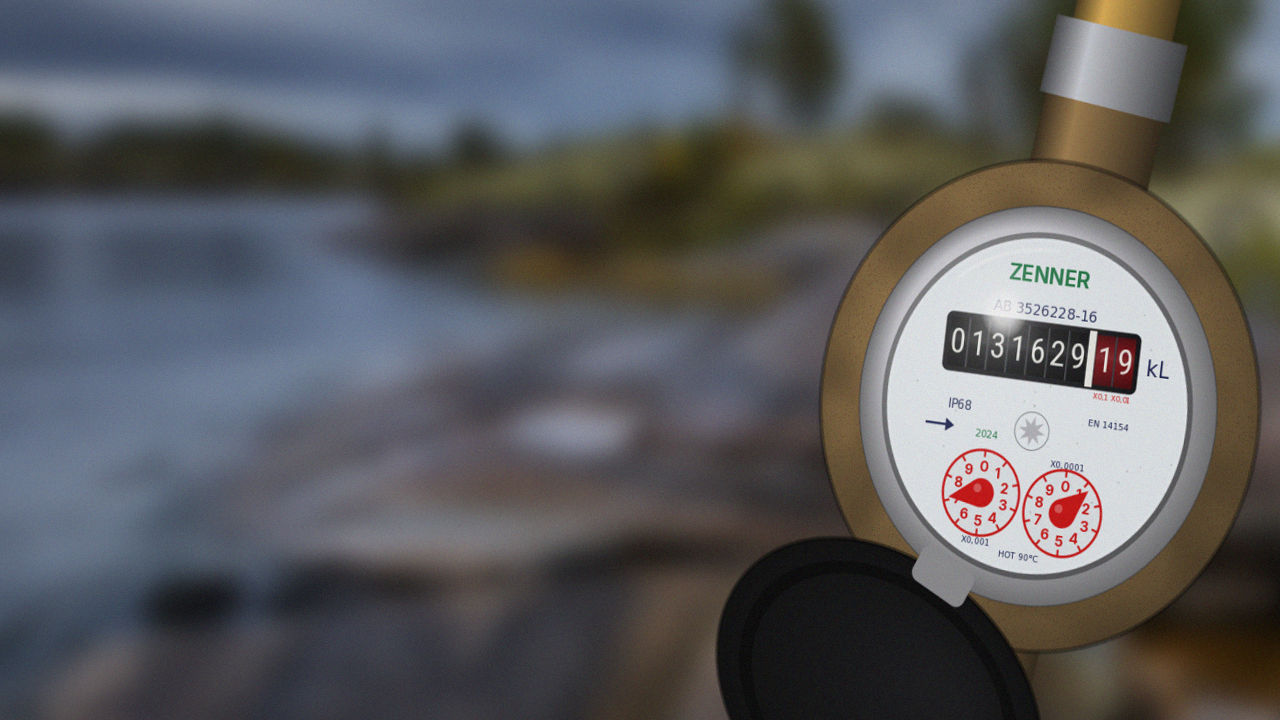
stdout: 131629.1971; kL
